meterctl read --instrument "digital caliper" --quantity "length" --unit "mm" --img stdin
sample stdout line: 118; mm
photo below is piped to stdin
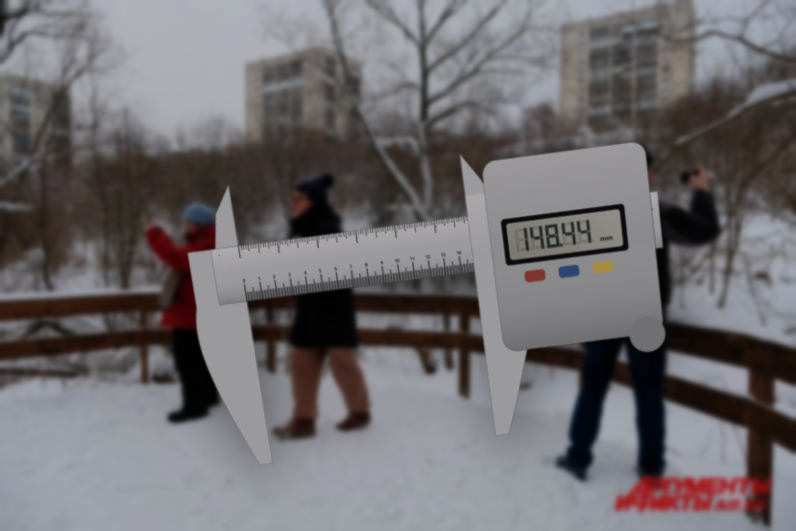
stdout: 148.44; mm
